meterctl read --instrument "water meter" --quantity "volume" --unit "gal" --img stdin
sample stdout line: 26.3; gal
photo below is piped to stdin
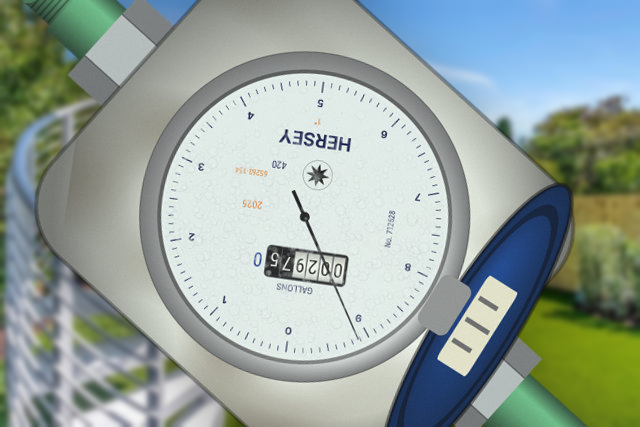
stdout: 29749.1; gal
